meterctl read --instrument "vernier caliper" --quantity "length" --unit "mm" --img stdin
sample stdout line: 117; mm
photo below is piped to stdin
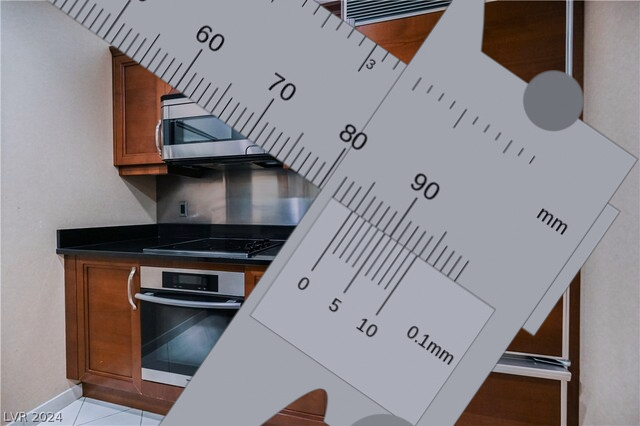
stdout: 84.8; mm
